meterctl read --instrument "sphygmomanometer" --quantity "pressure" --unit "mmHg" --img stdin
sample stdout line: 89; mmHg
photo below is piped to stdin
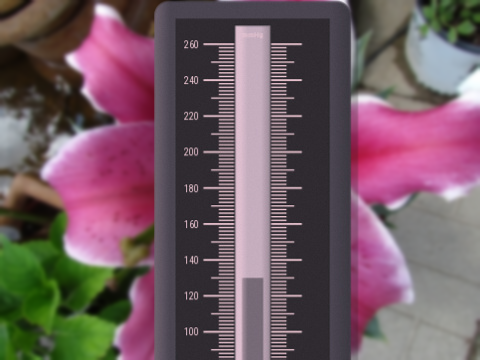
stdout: 130; mmHg
